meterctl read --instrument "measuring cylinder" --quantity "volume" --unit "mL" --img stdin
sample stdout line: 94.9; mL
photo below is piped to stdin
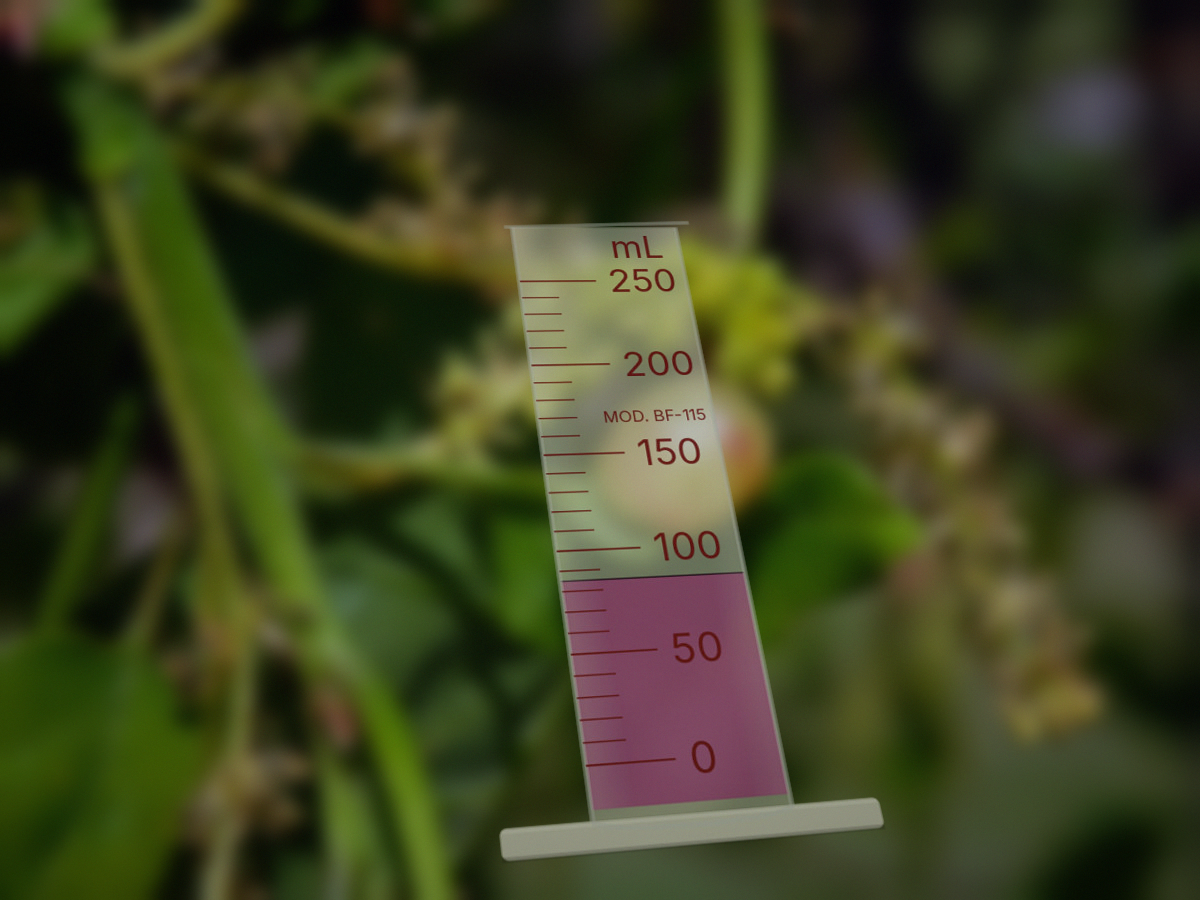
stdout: 85; mL
